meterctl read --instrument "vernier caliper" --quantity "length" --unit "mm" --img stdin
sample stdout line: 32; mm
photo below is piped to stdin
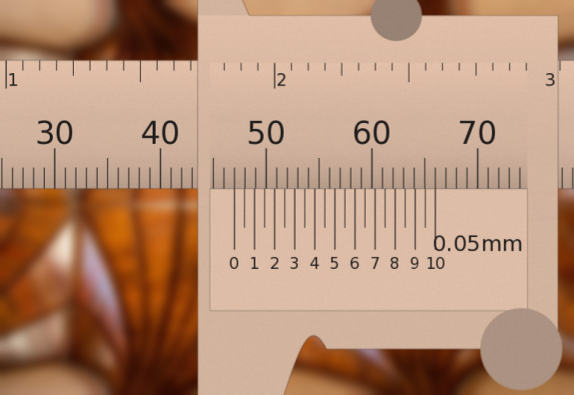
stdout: 47.0; mm
